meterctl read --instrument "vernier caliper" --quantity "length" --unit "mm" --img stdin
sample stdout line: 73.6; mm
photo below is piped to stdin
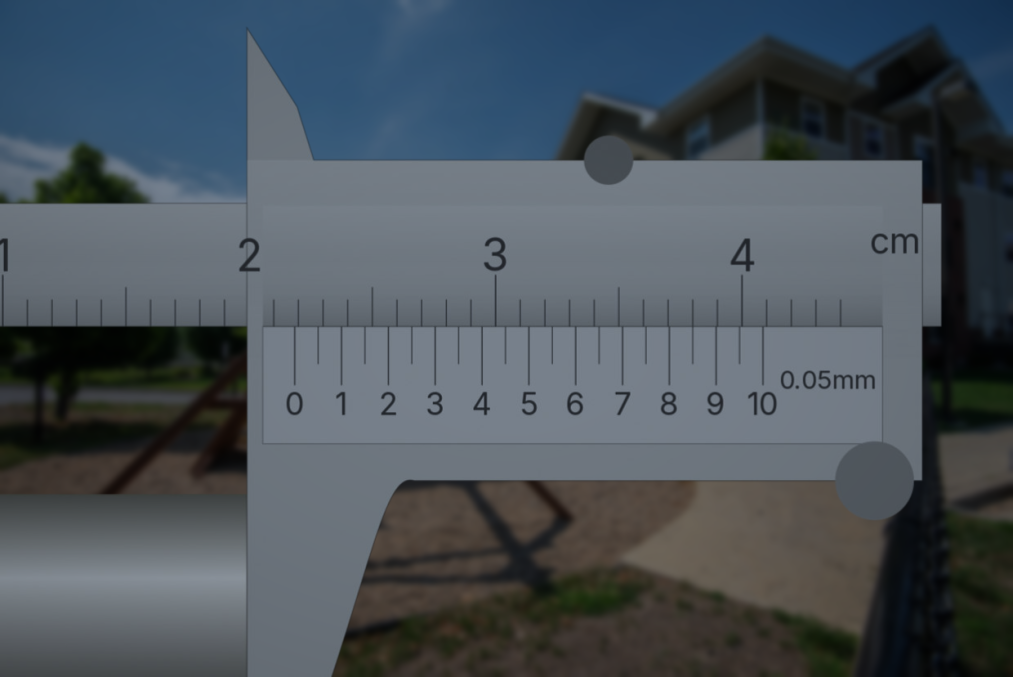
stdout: 21.85; mm
